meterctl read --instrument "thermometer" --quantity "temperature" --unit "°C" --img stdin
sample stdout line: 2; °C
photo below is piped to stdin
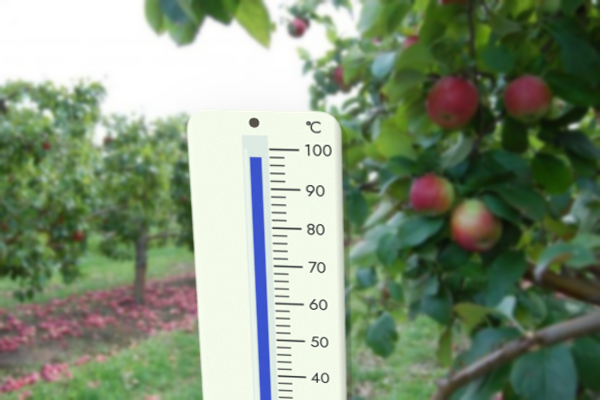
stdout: 98; °C
